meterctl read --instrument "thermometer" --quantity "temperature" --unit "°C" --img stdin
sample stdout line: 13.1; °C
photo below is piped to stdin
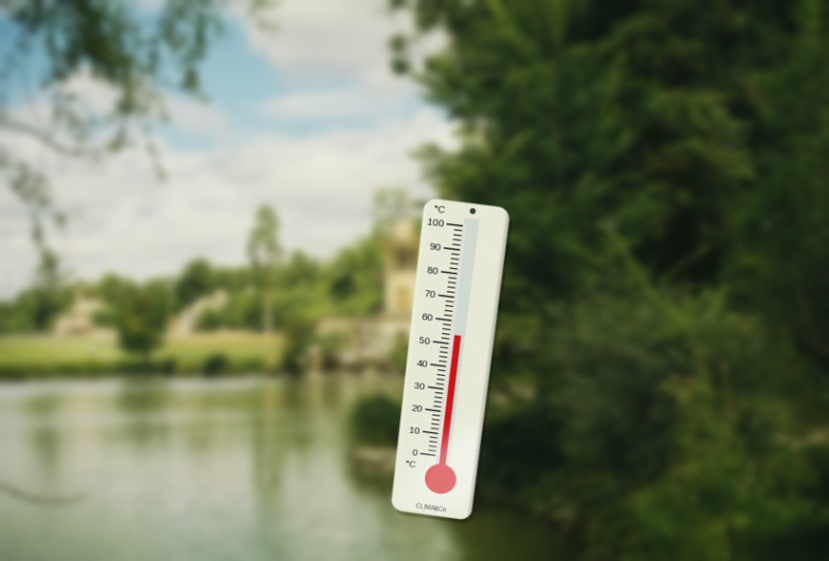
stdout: 54; °C
